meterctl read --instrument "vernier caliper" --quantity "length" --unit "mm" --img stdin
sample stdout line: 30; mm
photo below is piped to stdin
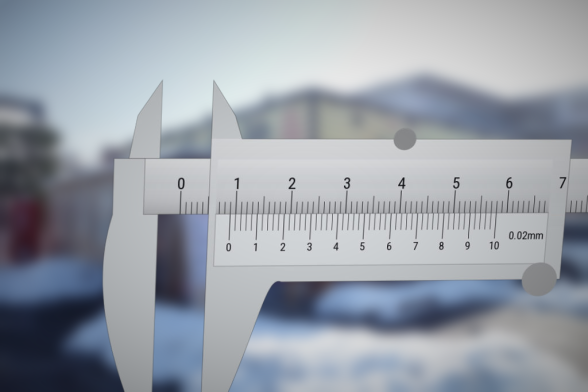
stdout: 9.0; mm
